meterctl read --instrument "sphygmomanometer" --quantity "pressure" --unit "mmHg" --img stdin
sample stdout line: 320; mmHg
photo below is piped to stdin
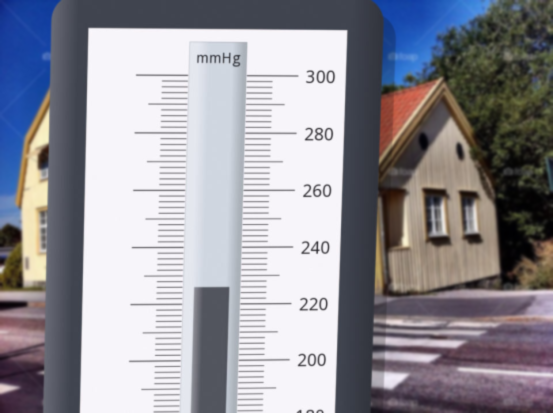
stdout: 226; mmHg
